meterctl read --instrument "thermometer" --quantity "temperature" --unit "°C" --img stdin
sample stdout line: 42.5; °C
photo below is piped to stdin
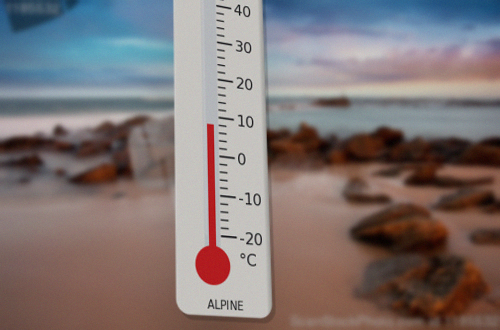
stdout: 8; °C
